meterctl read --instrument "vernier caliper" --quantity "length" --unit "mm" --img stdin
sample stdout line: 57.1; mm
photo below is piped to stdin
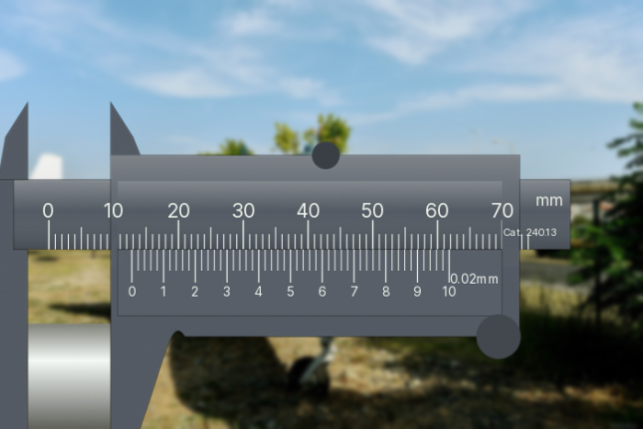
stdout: 12.8; mm
